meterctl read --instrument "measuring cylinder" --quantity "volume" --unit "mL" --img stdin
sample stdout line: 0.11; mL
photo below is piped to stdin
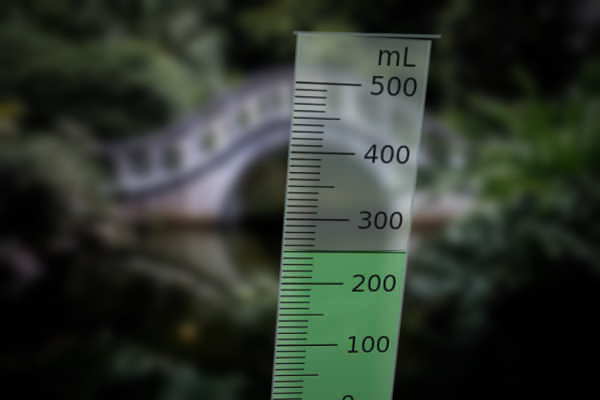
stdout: 250; mL
